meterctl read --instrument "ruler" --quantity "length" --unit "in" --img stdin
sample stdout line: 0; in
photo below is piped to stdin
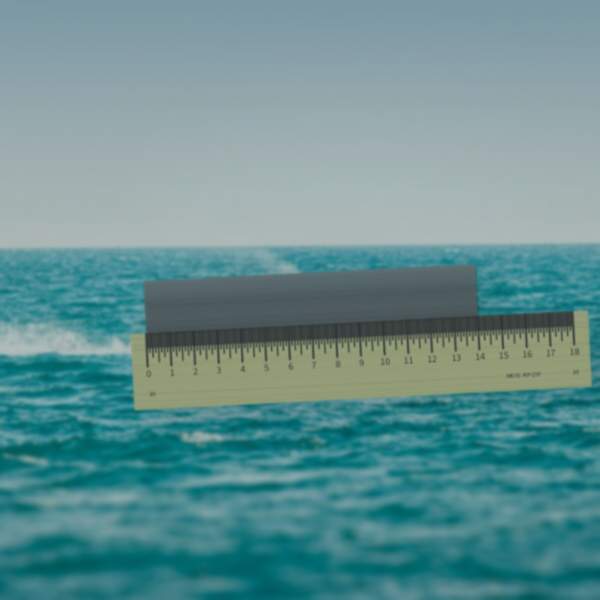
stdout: 14; in
